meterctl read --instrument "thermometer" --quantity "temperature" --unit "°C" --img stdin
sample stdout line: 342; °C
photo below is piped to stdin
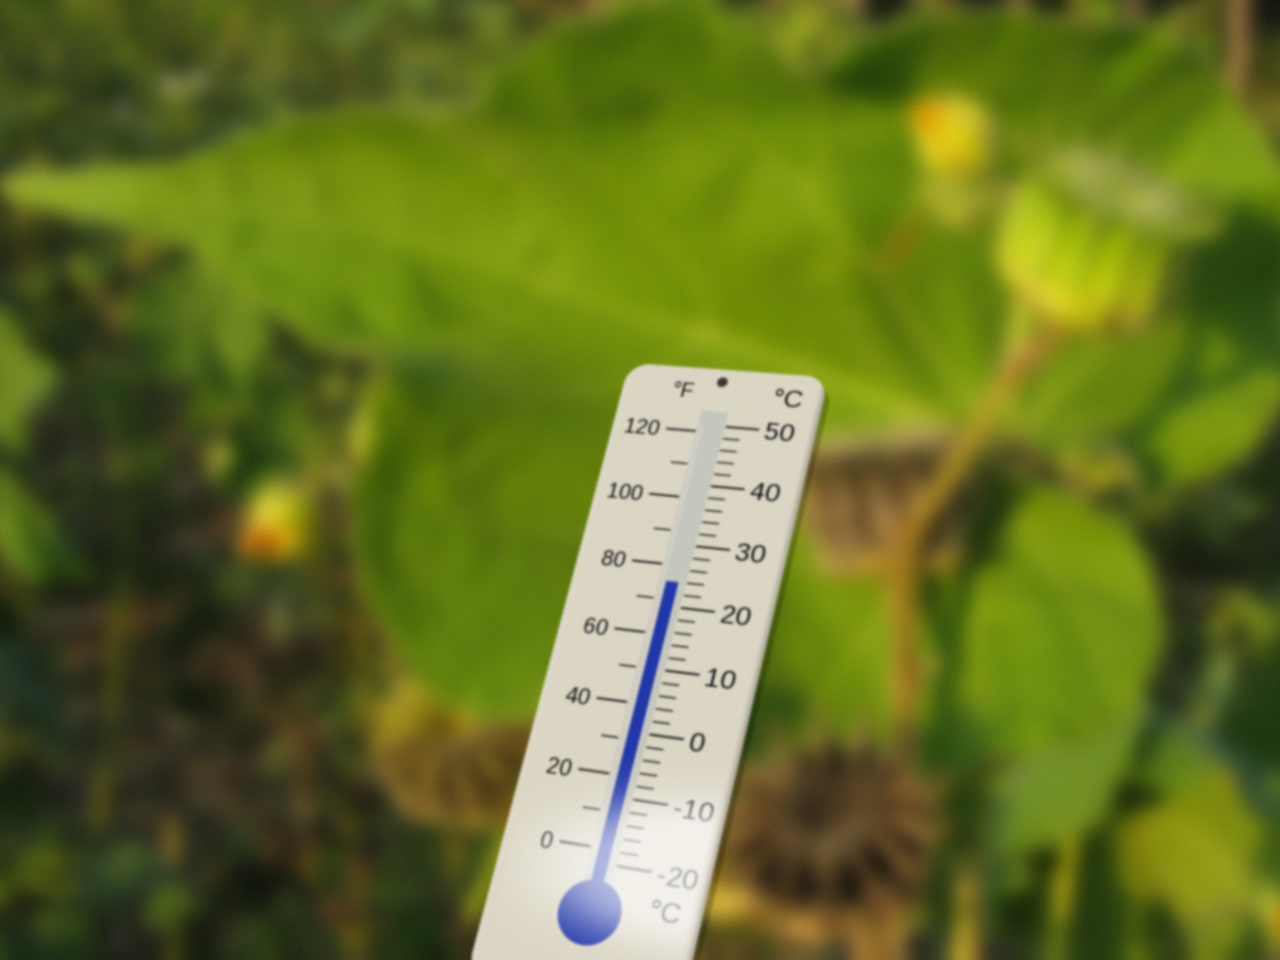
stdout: 24; °C
